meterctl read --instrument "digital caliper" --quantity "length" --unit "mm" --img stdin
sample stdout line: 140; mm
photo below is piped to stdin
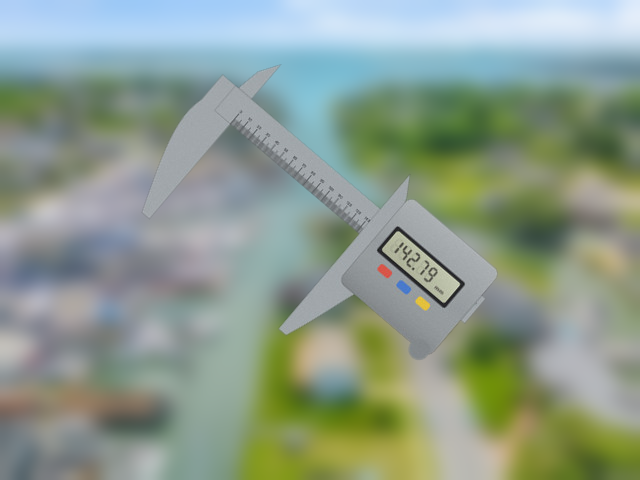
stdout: 142.79; mm
